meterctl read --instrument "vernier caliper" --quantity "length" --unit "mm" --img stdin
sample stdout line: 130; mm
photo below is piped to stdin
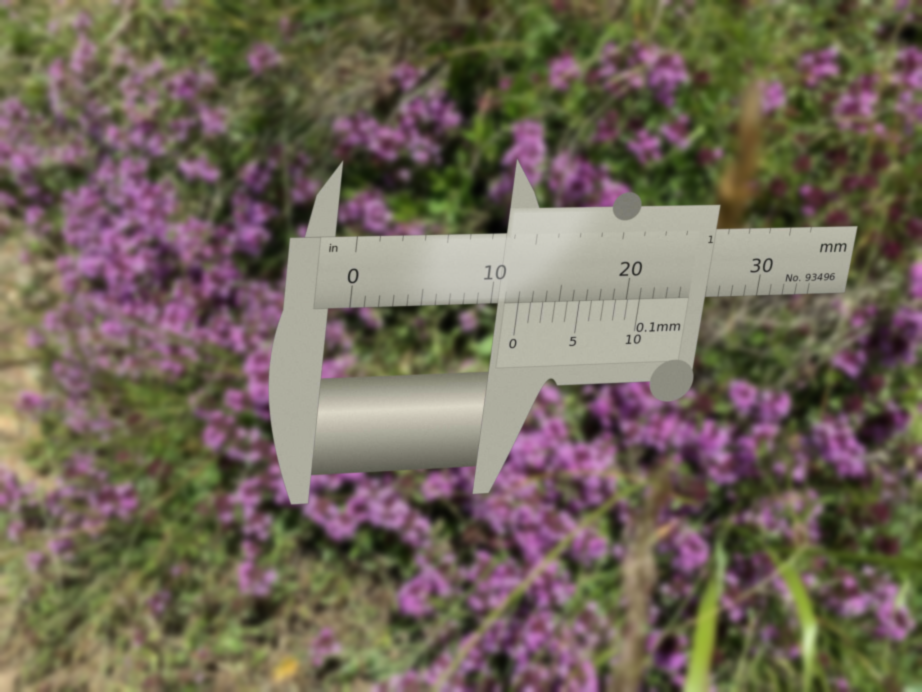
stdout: 12.0; mm
